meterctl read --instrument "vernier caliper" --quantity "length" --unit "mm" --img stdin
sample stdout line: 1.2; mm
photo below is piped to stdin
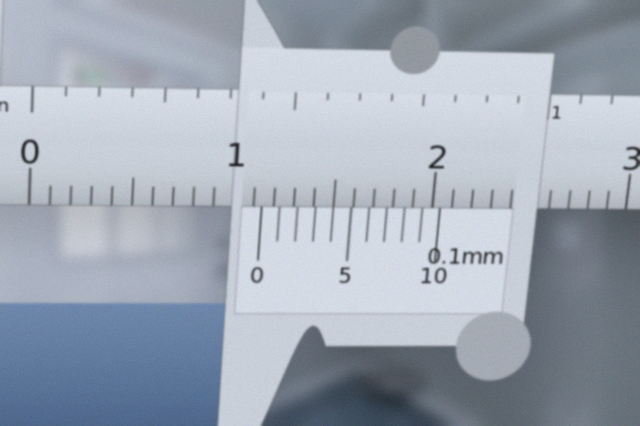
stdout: 11.4; mm
